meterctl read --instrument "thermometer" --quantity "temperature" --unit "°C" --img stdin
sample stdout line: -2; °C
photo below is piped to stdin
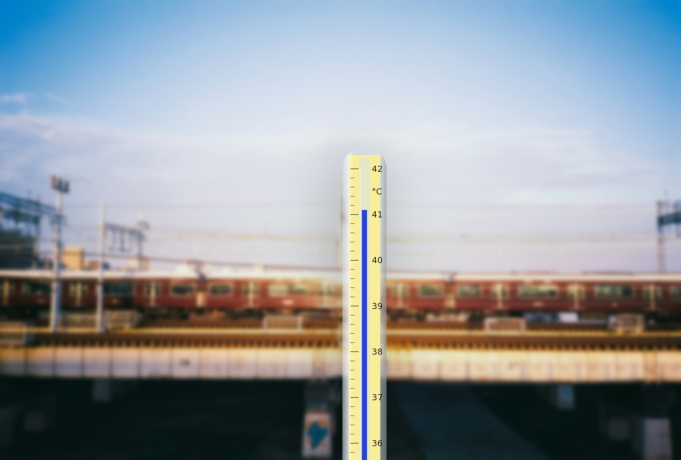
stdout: 41.1; °C
